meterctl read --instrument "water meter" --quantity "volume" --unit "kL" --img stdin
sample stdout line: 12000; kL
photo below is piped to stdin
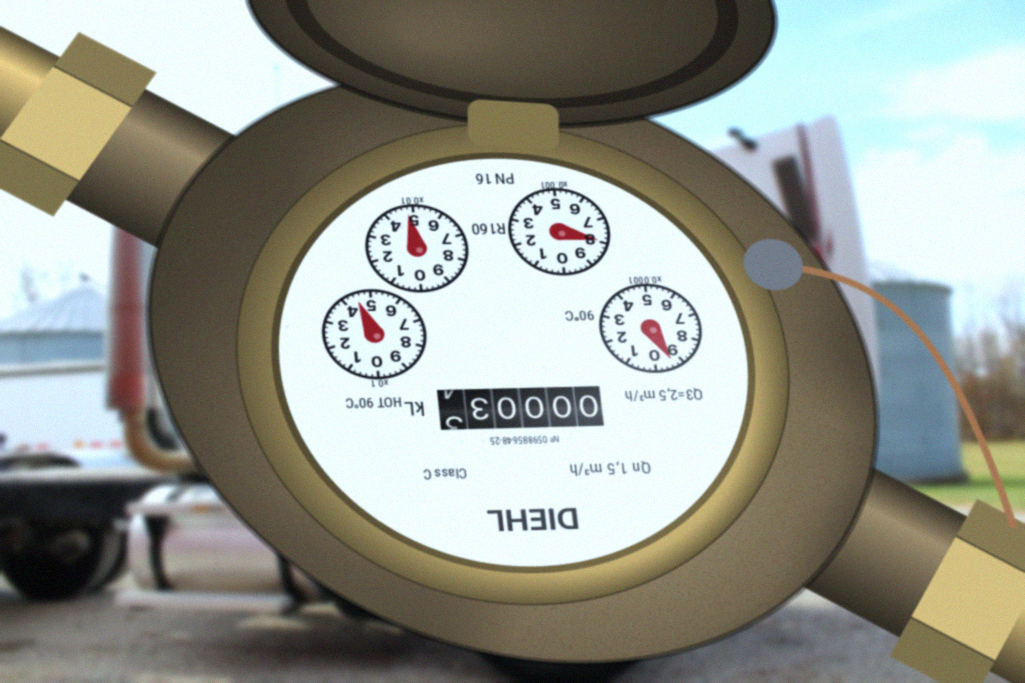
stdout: 33.4479; kL
